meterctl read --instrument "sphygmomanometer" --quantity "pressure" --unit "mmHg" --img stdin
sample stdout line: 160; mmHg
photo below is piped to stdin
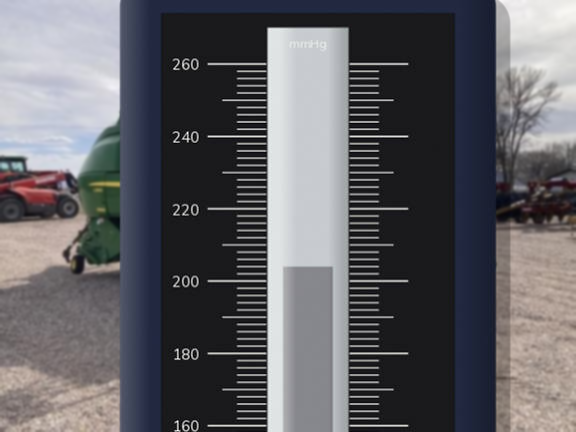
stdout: 204; mmHg
